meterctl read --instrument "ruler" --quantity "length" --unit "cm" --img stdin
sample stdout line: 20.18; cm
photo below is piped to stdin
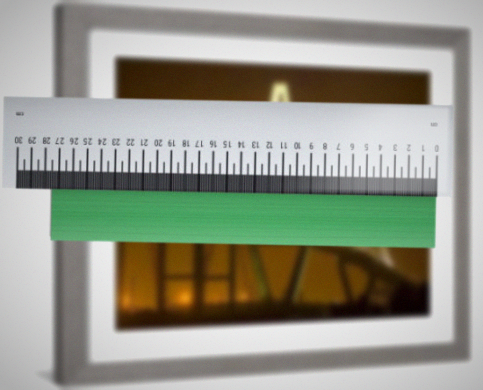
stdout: 27.5; cm
